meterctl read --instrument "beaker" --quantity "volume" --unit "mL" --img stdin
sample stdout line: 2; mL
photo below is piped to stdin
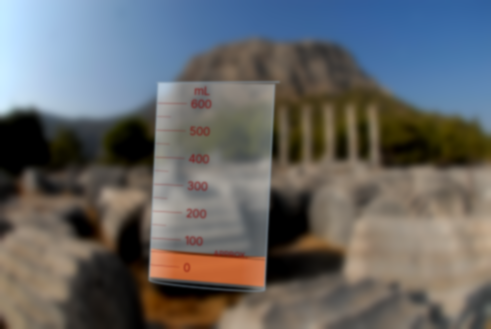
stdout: 50; mL
